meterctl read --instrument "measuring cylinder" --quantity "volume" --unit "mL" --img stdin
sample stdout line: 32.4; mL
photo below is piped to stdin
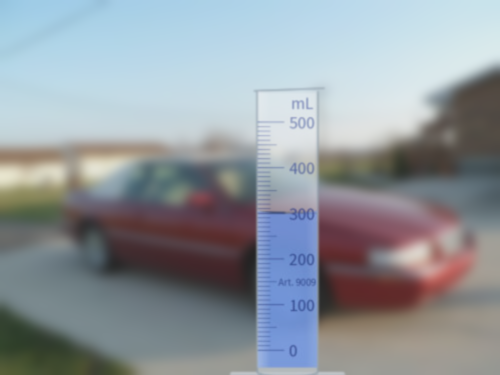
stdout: 300; mL
